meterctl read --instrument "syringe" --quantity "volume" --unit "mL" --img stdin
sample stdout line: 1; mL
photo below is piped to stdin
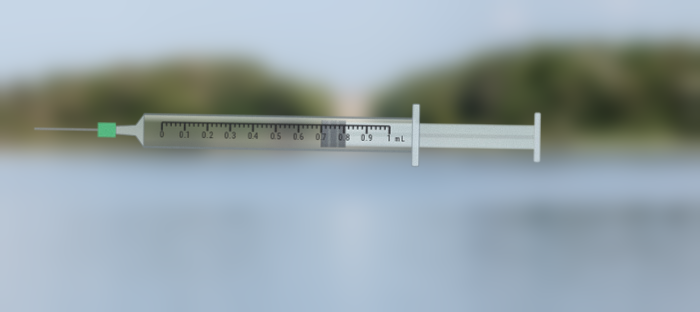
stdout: 0.7; mL
